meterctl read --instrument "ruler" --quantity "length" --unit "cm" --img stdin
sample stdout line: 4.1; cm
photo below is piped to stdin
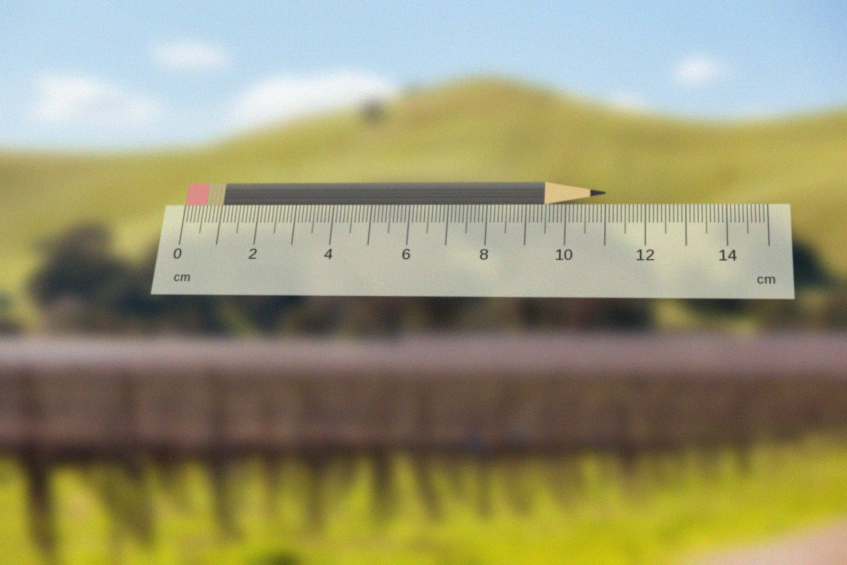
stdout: 11; cm
